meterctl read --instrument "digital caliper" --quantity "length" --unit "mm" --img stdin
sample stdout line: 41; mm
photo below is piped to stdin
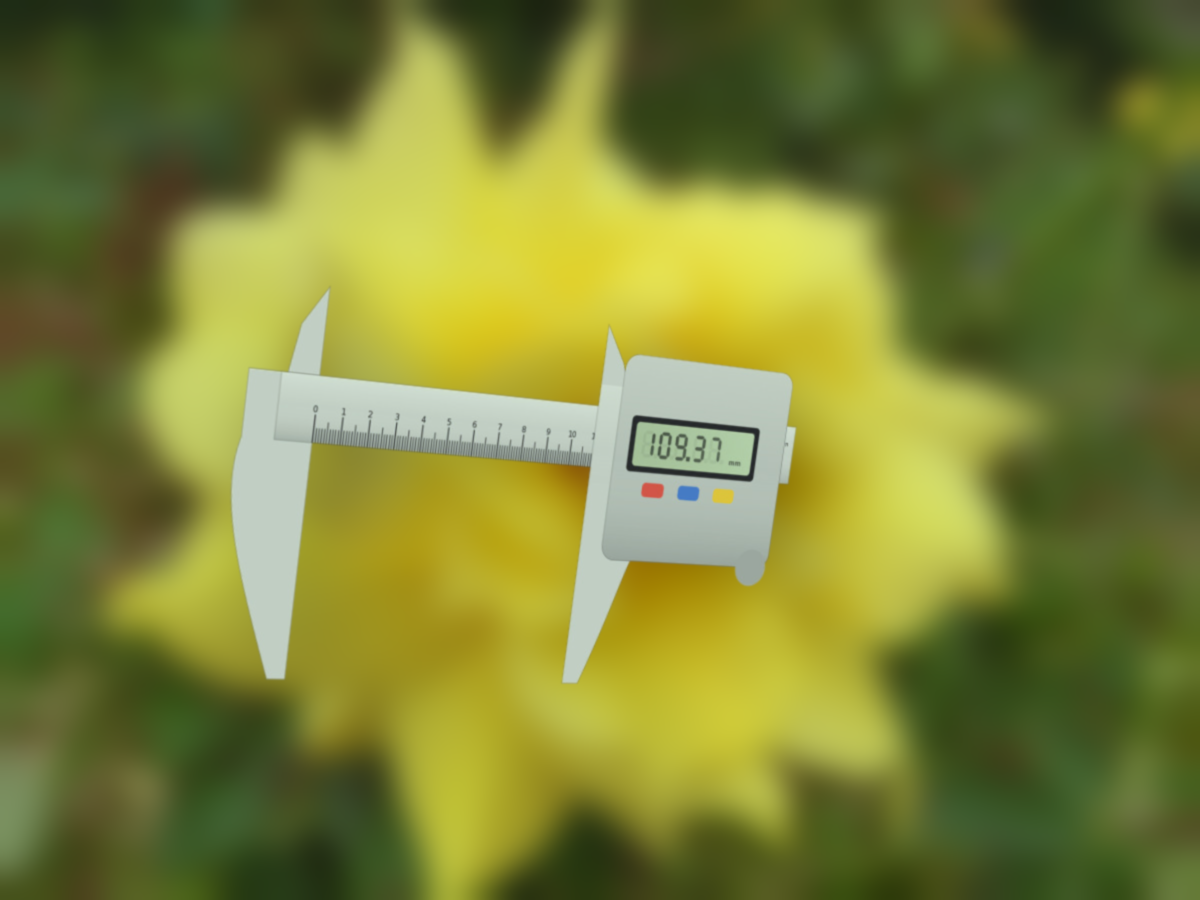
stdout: 109.37; mm
